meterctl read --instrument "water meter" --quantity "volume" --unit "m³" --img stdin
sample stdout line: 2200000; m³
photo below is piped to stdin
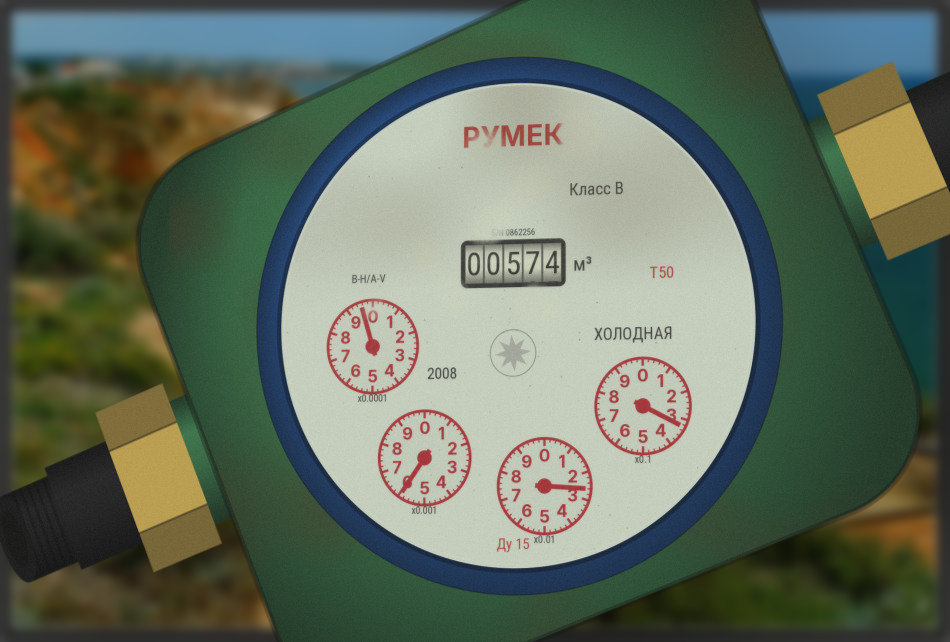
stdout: 574.3259; m³
